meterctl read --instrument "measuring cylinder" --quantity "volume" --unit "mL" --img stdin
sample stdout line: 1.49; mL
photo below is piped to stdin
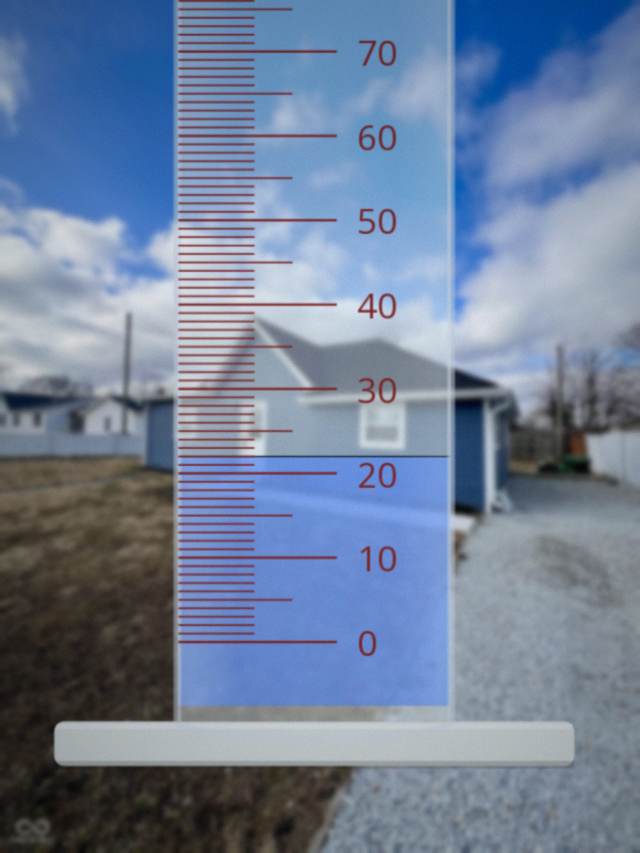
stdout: 22; mL
